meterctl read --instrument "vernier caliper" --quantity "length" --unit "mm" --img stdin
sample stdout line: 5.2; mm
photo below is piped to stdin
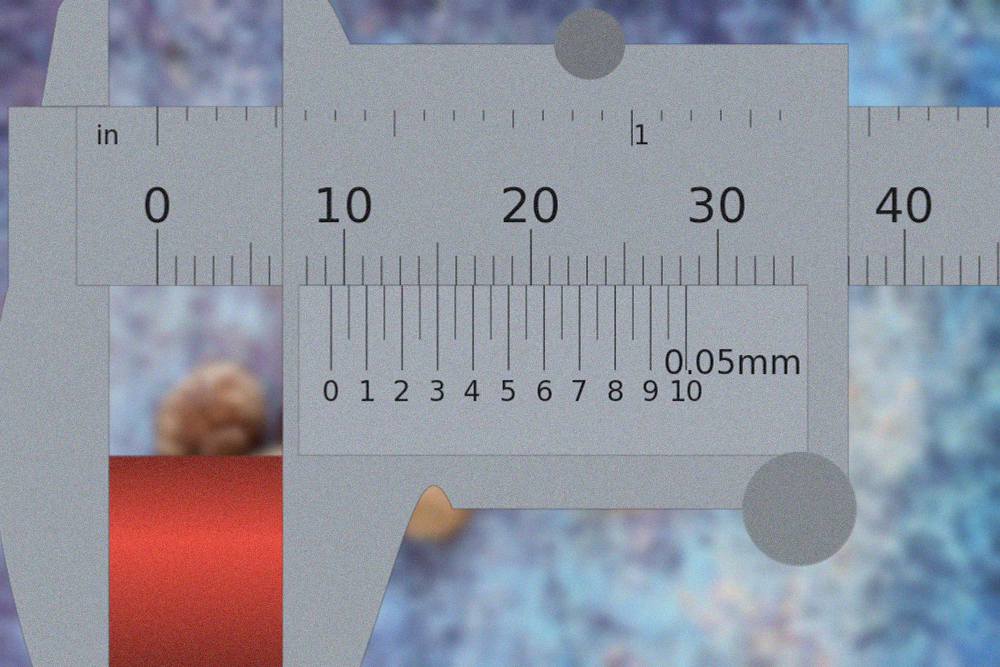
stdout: 9.3; mm
